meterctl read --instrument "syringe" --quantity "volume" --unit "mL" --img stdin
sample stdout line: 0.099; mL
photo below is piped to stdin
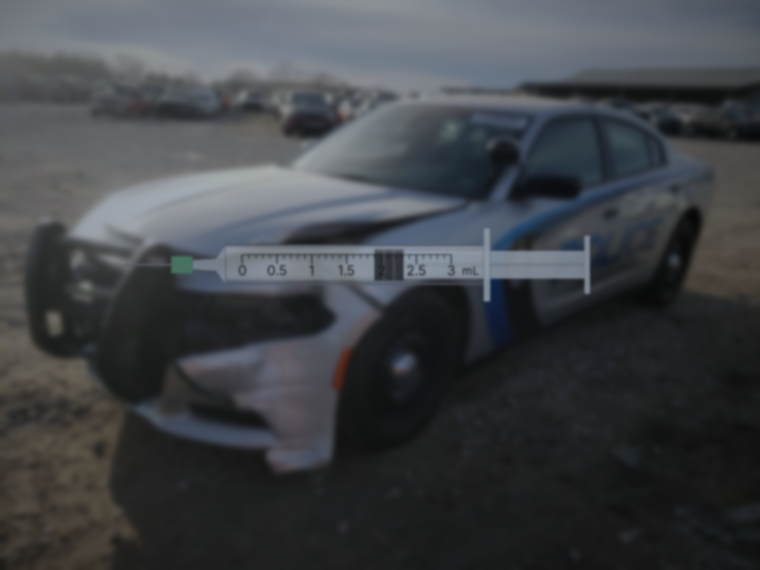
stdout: 1.9; mL
